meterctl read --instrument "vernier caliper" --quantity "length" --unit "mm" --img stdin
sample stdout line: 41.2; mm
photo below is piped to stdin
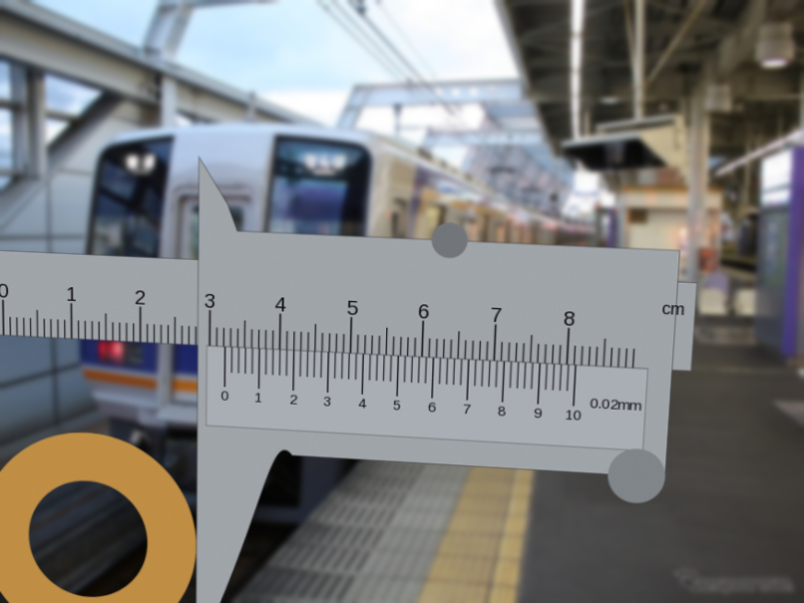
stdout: 32.2; mm
